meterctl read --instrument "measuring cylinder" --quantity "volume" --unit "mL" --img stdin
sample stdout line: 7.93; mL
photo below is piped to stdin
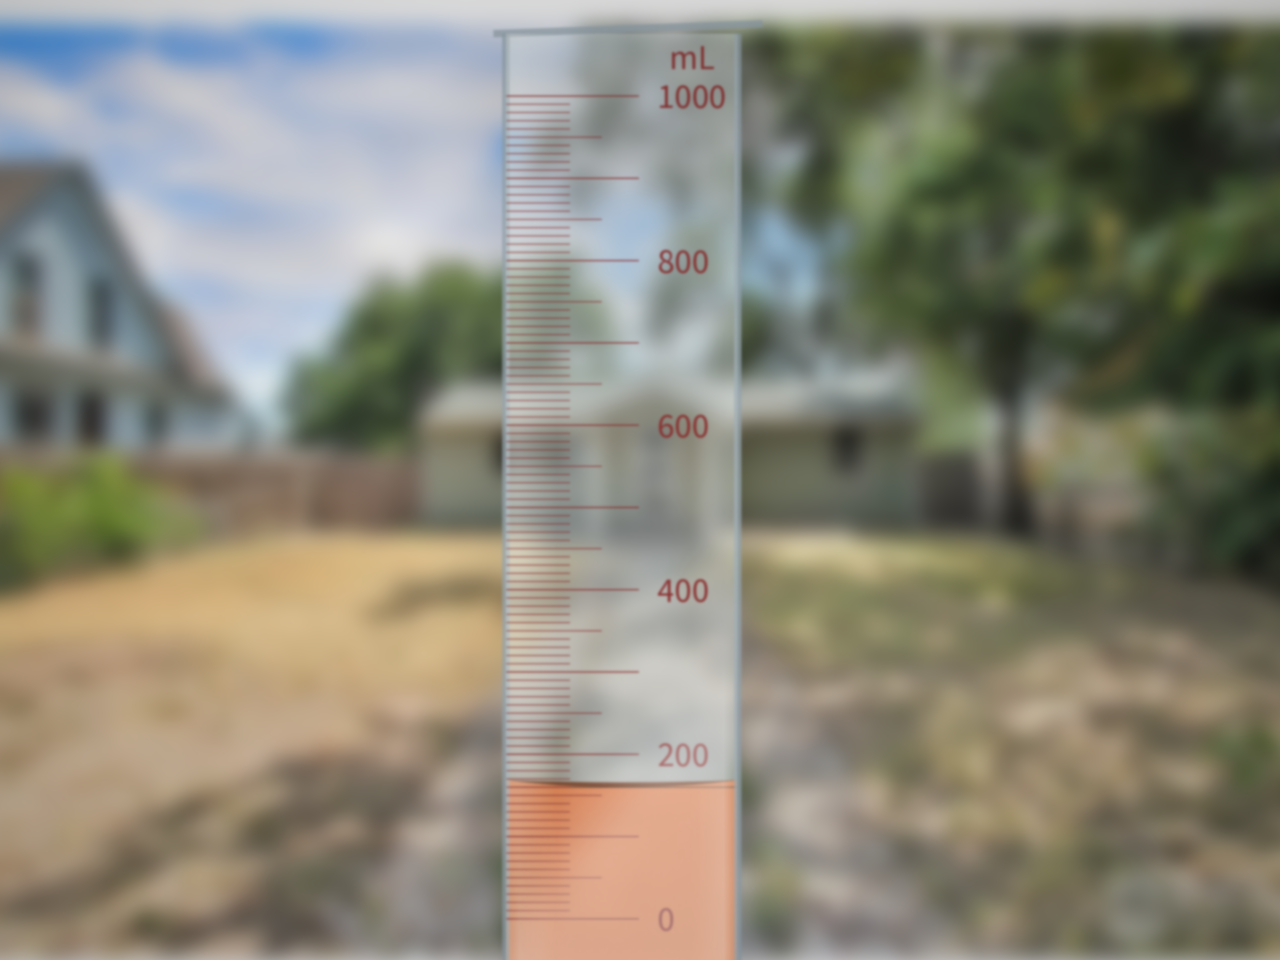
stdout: 160; mL
